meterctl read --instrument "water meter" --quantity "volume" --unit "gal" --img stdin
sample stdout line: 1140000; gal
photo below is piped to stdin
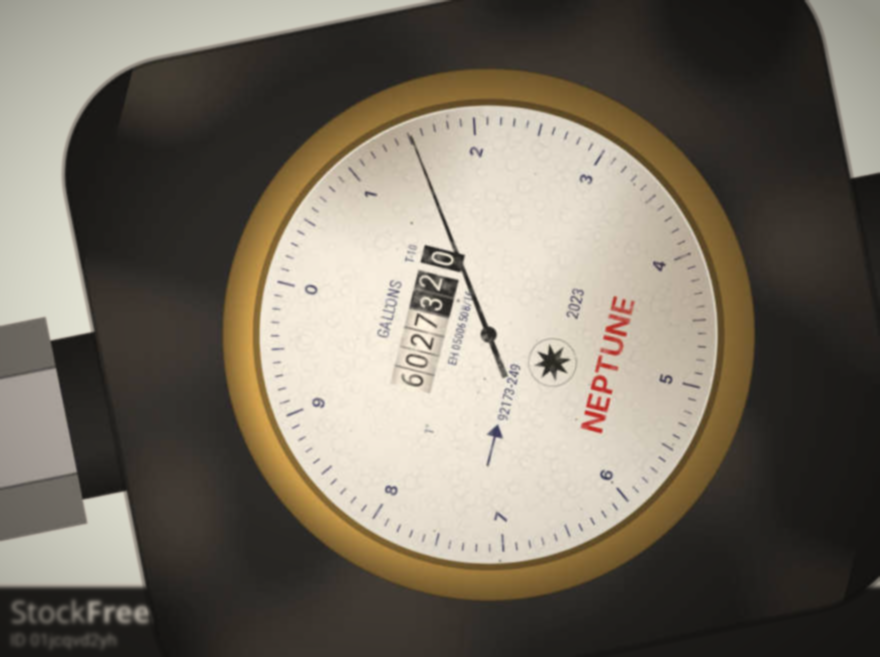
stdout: 6027321.5; gal
